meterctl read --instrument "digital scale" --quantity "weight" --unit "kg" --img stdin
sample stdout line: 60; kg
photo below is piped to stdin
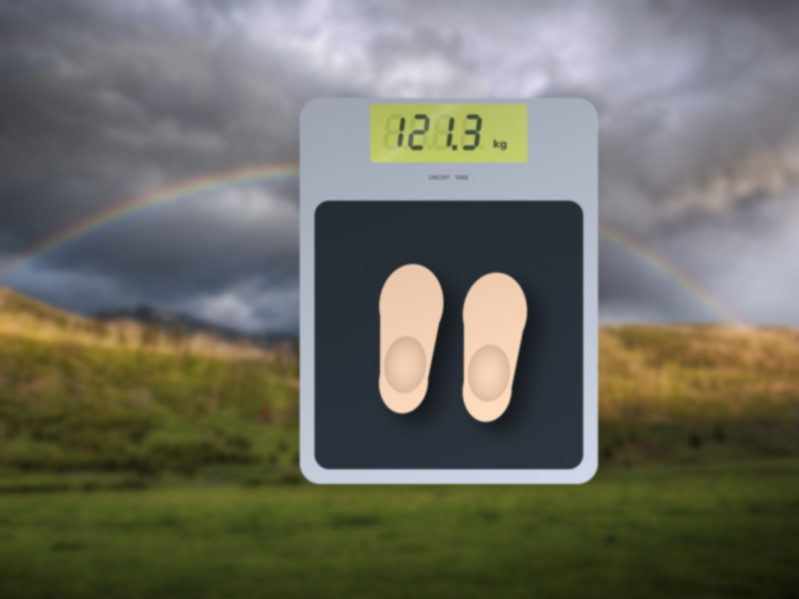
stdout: 121.3; kg
